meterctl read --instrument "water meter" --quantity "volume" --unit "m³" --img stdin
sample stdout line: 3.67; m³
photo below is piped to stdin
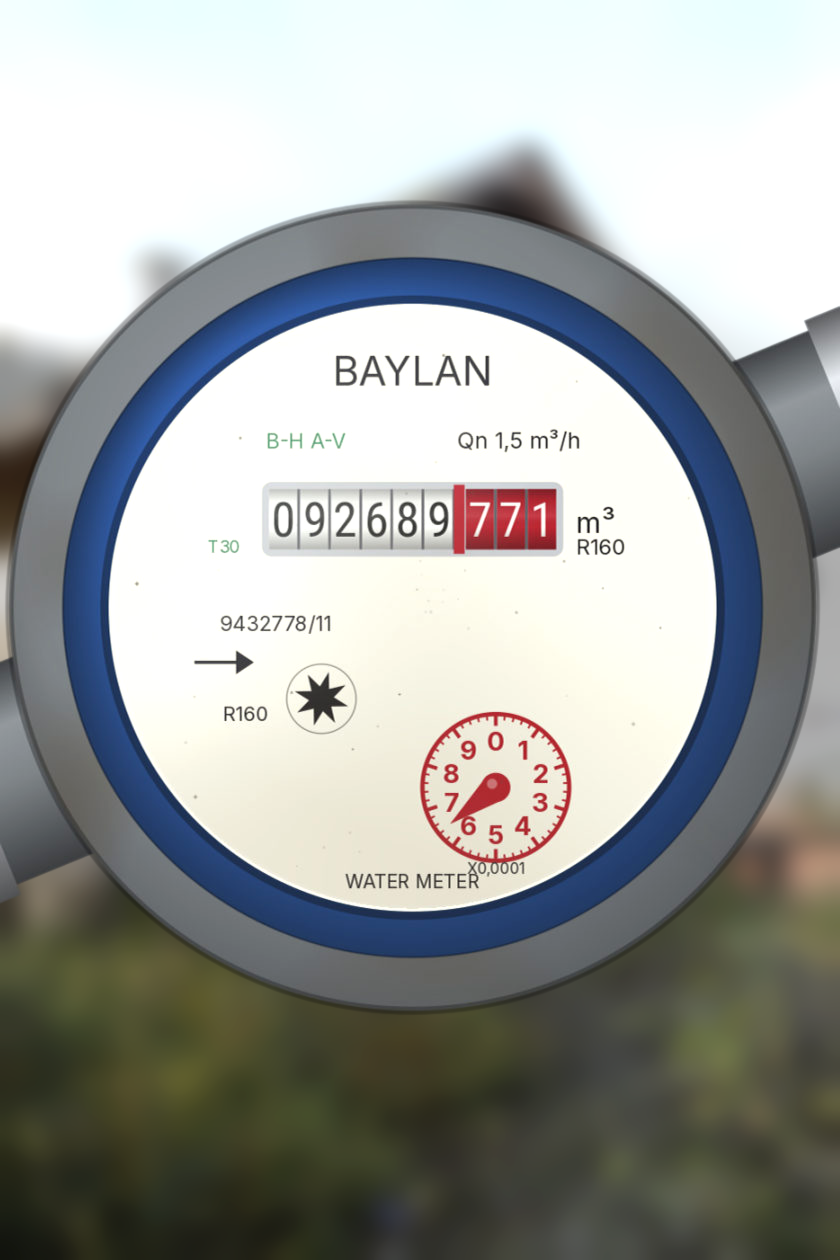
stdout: 92689.7716; m³
